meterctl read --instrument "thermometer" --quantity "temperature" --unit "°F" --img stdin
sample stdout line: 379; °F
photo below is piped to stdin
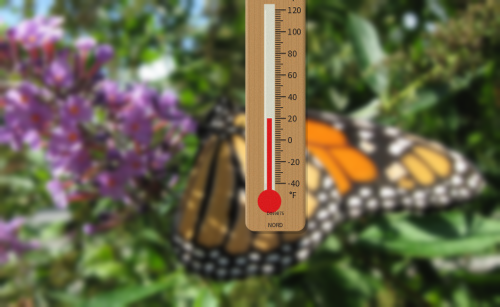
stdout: 20; °F
